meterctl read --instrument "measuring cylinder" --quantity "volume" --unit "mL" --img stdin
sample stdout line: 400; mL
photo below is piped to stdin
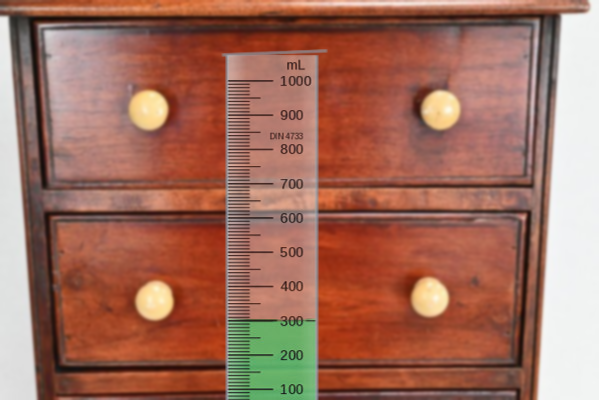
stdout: 300; mL
